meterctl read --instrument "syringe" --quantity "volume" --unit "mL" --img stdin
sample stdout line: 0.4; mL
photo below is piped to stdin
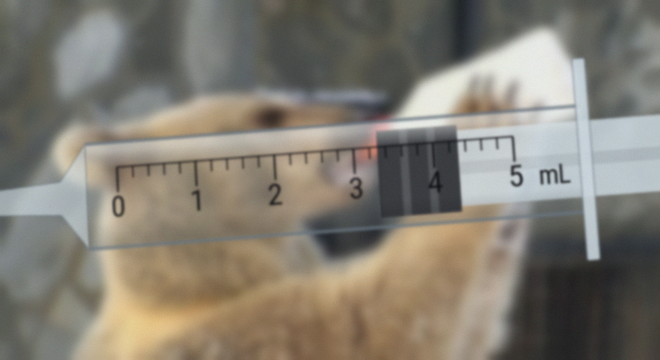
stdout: 3.3; mL
